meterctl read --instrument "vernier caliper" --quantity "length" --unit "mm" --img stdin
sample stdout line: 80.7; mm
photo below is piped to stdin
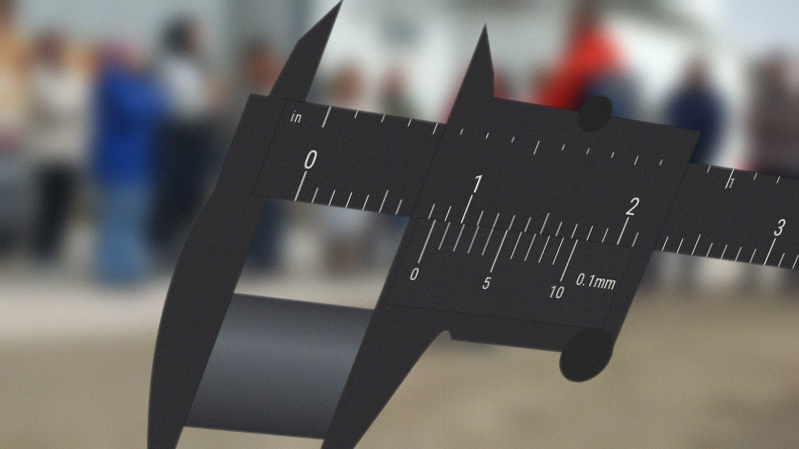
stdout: 8.4; mm
